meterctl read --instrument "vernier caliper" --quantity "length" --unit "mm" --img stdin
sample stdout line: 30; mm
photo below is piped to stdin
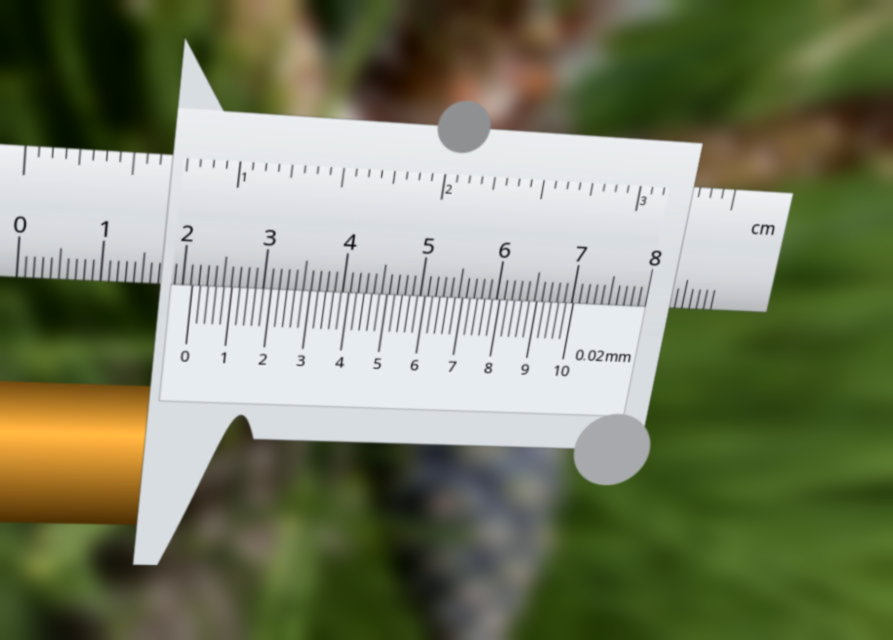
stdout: 21.2; mm
